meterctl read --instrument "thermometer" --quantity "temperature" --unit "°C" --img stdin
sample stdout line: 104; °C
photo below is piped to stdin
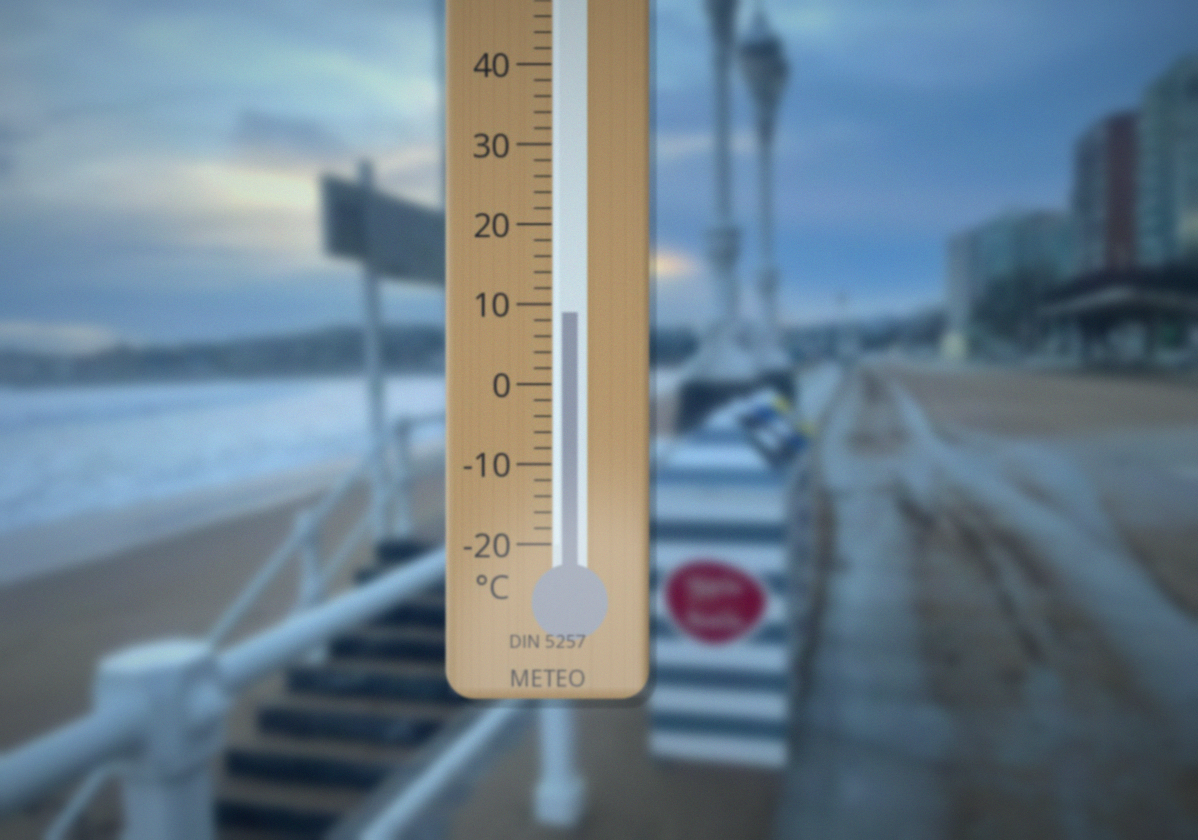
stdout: 9; °C
